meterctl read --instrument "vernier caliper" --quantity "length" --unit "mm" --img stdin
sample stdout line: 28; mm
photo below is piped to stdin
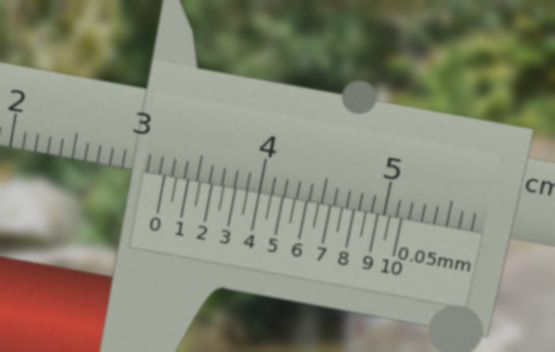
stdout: 32.4; mm
